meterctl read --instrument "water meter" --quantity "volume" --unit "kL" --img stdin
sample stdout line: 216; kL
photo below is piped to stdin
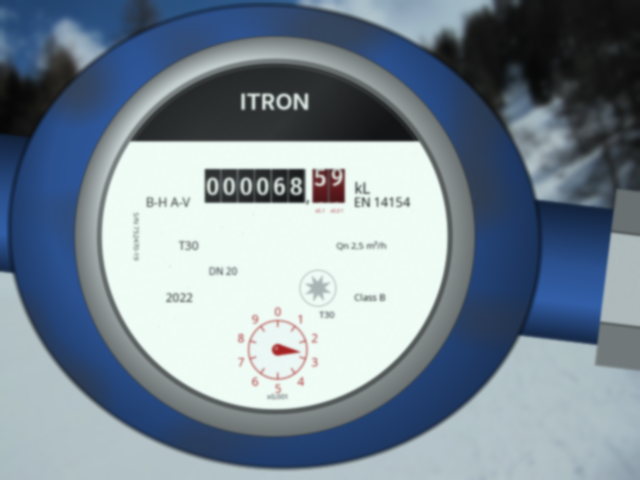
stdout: 68.592; kL
